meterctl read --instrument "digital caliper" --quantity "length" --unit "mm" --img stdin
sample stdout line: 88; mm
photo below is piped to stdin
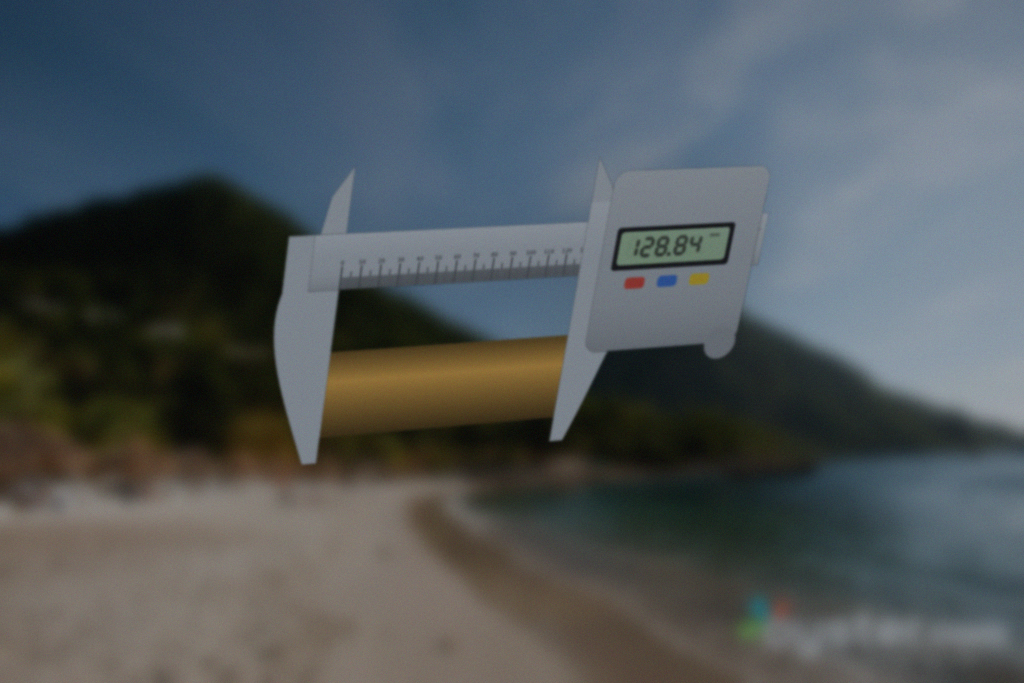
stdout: 128.84; mm
